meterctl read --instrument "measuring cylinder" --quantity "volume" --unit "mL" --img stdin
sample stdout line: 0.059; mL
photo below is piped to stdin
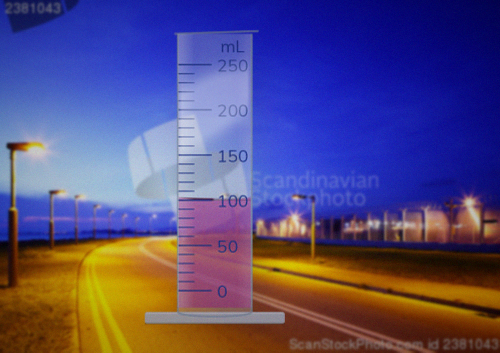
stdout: 100; mL
